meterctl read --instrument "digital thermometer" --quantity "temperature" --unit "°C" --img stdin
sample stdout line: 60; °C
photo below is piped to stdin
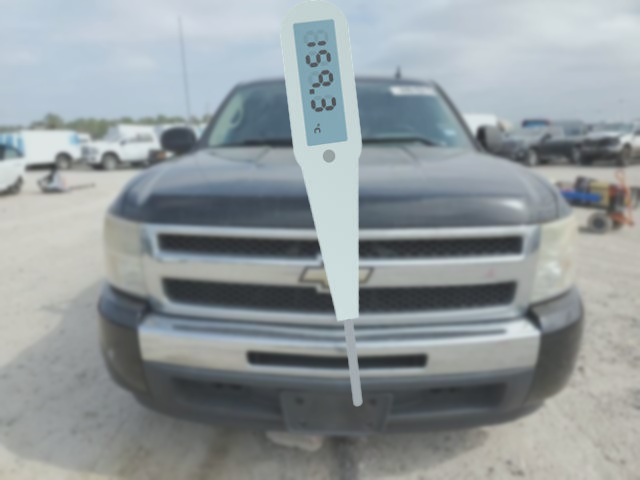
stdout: 159.3; °C
